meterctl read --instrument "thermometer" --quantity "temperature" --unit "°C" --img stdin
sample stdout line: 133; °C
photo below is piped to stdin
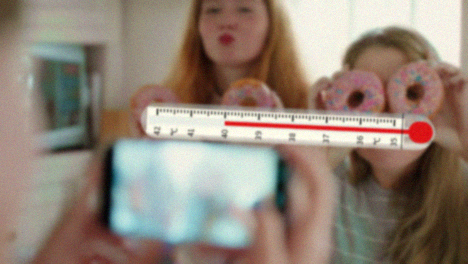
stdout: 40; °C
